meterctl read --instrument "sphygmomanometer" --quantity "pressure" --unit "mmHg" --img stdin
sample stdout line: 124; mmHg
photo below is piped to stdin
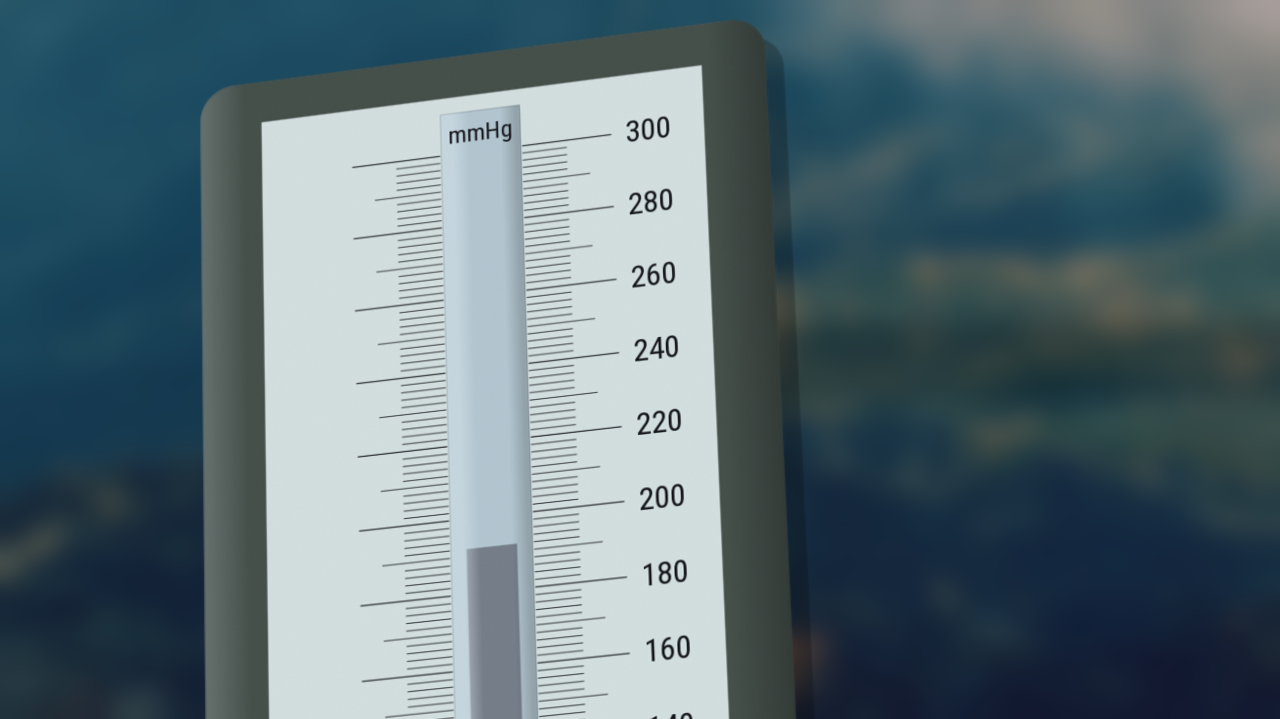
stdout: 192; mmHg
